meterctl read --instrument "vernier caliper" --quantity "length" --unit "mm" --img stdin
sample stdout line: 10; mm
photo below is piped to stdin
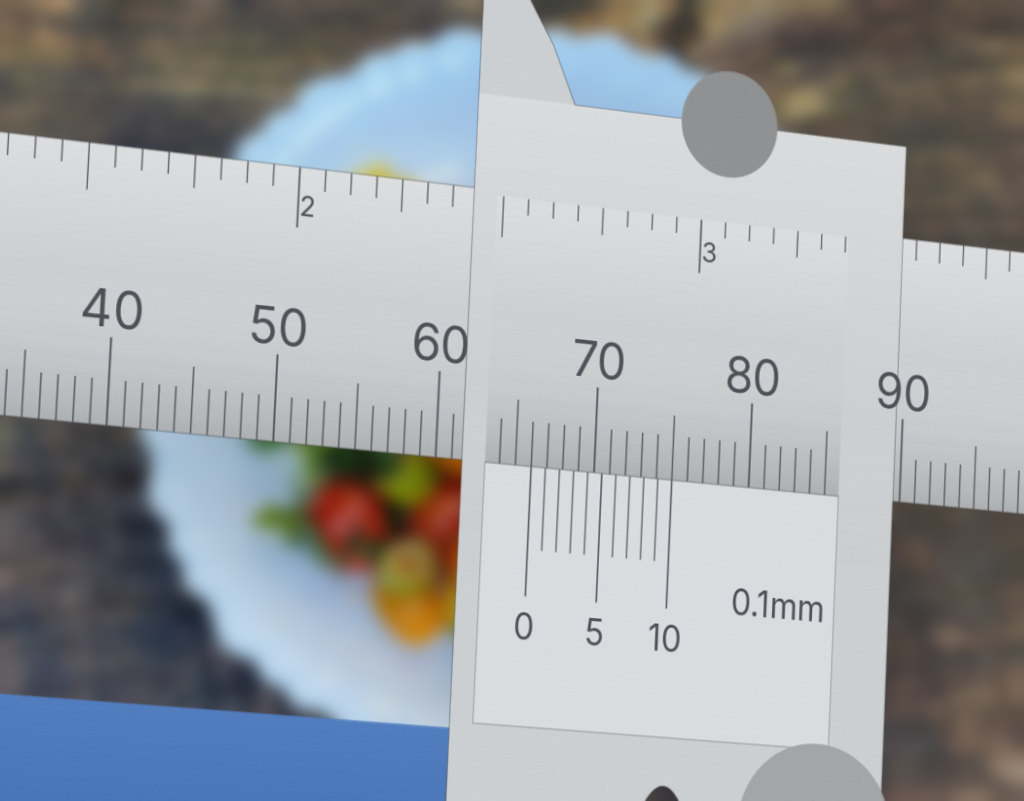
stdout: 66.0; mm
